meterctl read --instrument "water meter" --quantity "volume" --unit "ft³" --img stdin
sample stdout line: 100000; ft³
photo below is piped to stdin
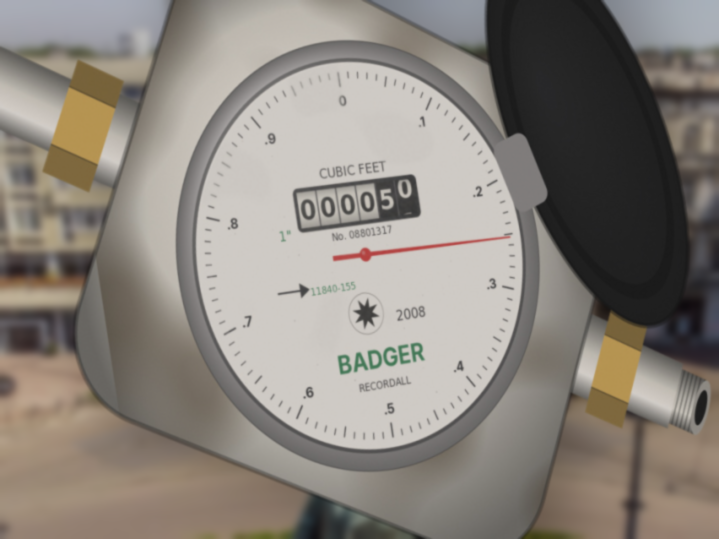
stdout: 50.25; ft³
